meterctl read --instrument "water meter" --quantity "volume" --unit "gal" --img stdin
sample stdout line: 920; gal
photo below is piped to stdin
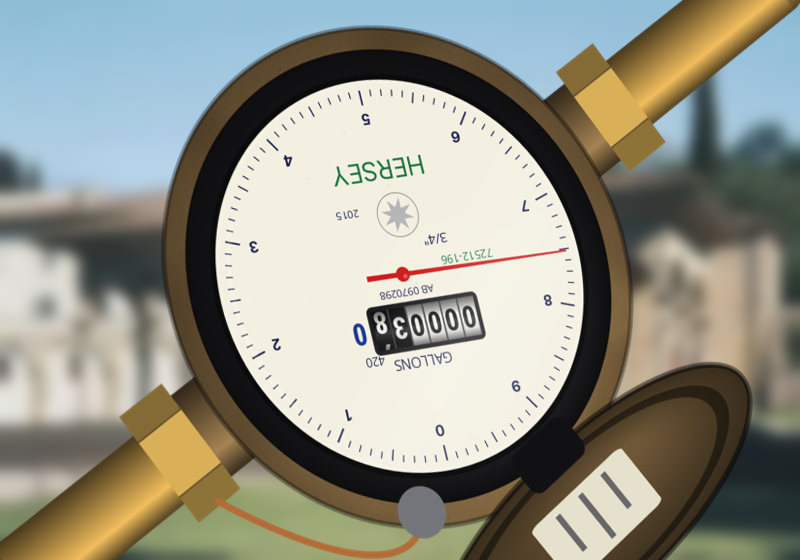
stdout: 377.5; gal
